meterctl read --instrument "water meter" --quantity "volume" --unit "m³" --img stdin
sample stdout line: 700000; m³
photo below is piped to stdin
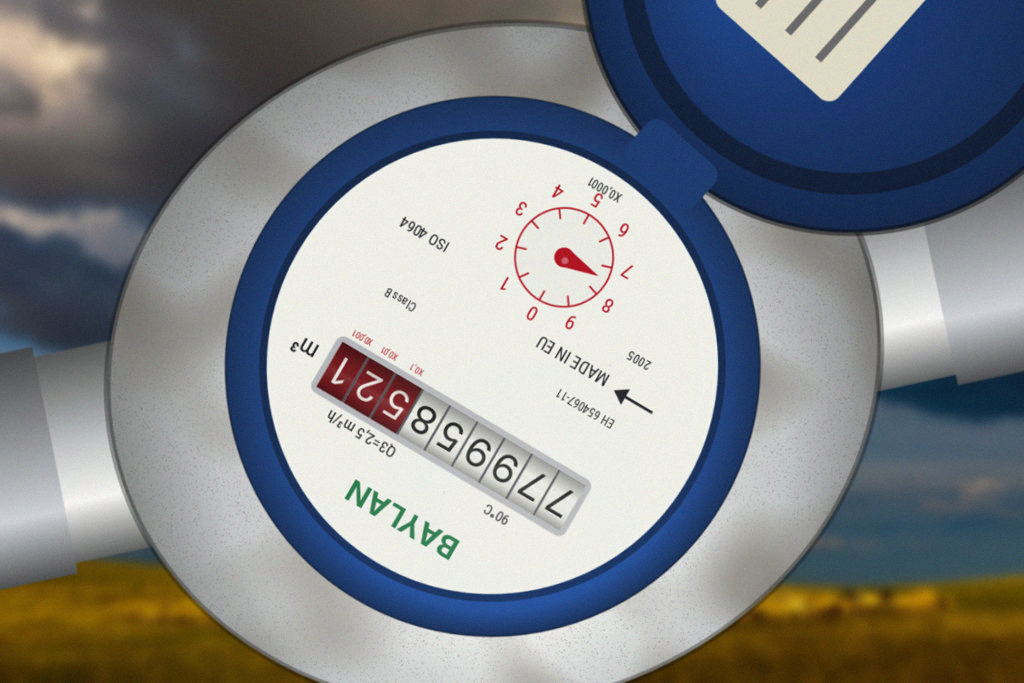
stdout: 779958.5217; m³
